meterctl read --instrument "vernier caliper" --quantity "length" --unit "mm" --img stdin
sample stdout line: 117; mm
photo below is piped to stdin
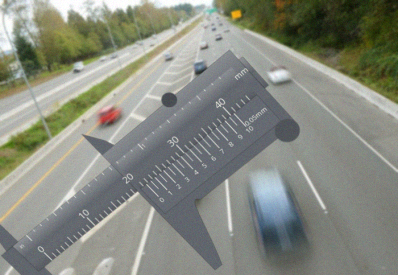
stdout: 21.6; mm
